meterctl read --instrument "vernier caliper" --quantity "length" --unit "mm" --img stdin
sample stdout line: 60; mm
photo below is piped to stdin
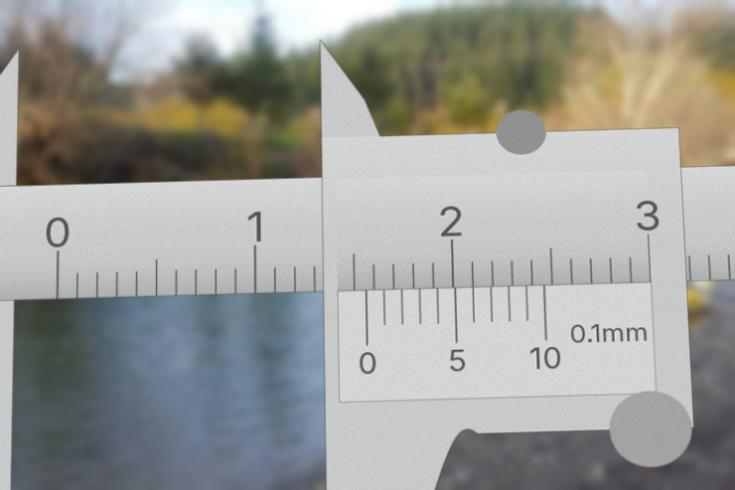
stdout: 15.6; mm
